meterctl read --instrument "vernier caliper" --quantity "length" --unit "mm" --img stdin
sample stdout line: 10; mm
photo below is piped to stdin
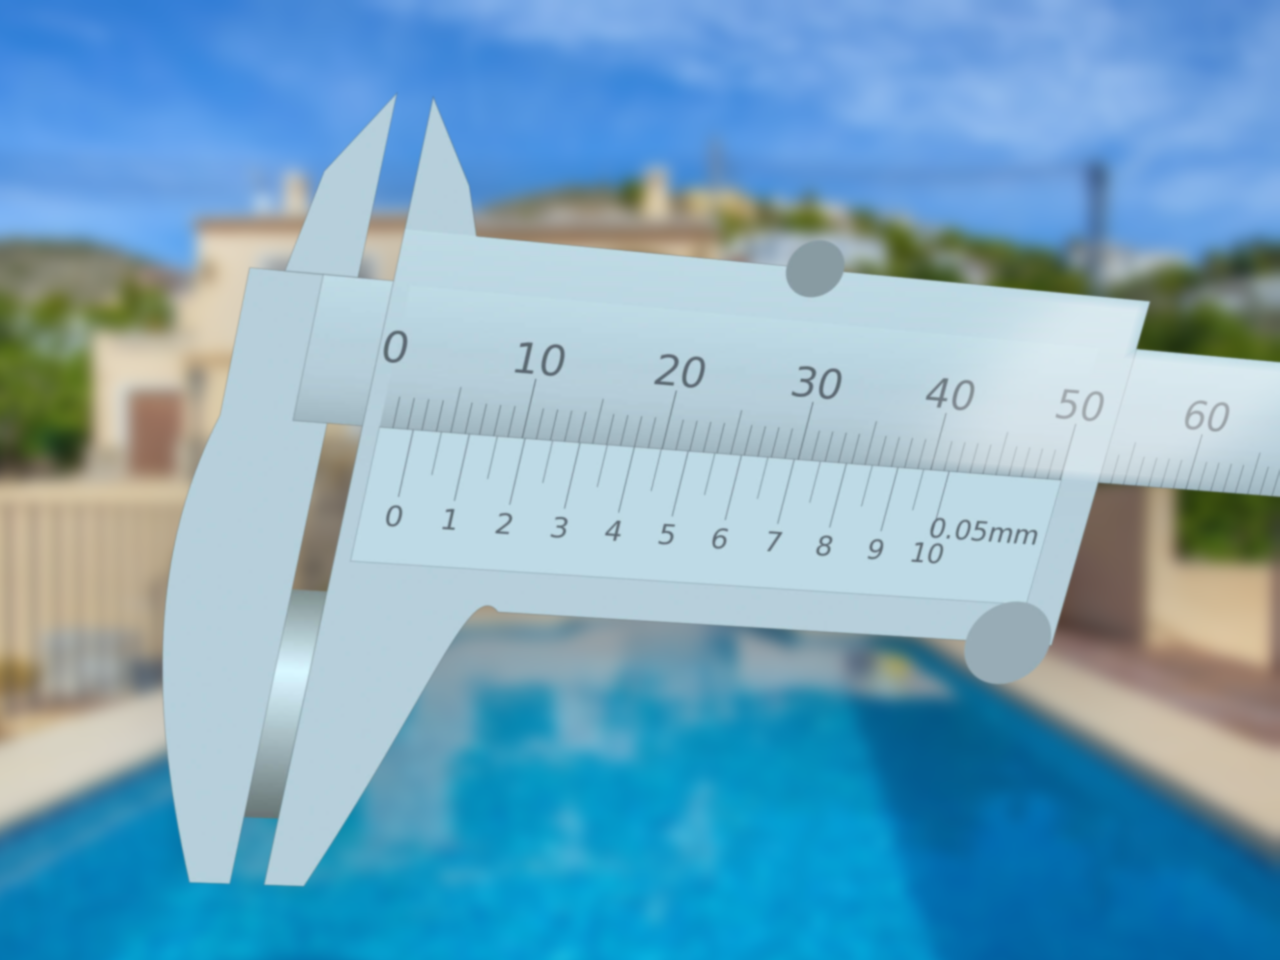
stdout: 2.4; mm
